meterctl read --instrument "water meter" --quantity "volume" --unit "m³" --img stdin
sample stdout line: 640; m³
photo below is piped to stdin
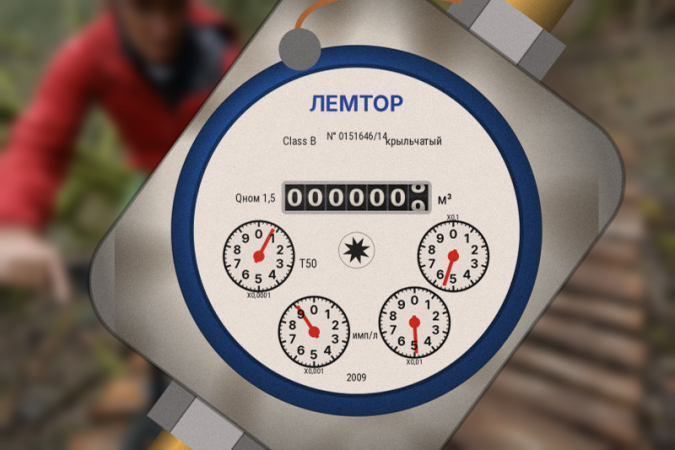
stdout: 8.5490; m³
